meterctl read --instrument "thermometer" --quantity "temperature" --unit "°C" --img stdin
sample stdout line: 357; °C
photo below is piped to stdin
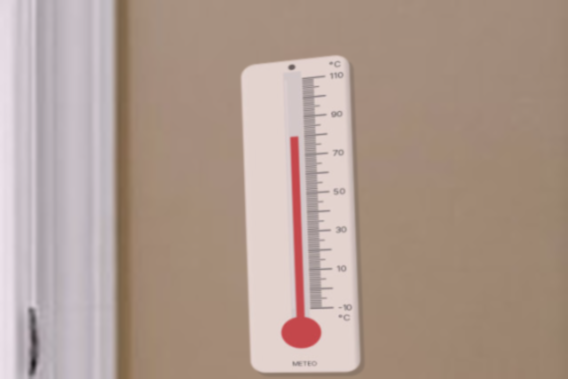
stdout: 80; °C
